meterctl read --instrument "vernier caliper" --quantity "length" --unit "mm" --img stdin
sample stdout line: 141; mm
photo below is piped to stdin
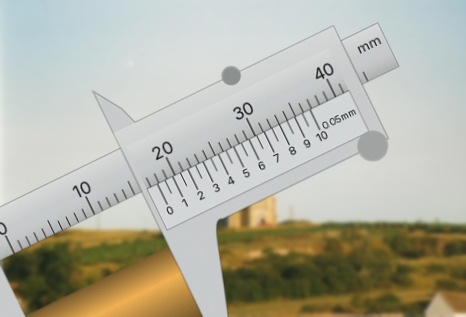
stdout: 17.8; mm
